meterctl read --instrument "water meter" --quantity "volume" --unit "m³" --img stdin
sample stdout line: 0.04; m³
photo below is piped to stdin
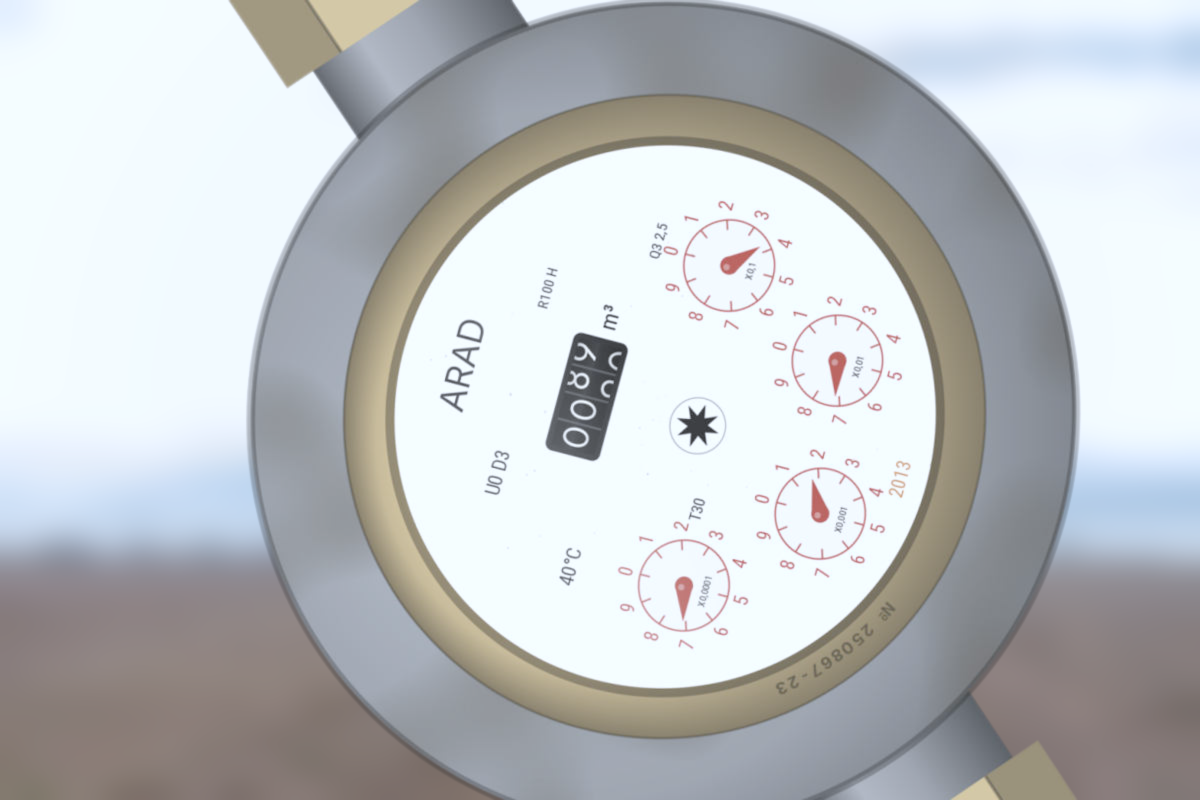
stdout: 89.3717; m³
